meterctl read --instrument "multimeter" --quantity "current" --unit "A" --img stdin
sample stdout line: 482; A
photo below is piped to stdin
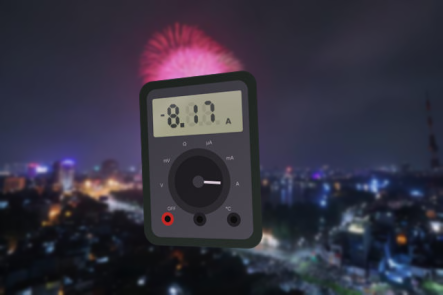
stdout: -8.17; A
